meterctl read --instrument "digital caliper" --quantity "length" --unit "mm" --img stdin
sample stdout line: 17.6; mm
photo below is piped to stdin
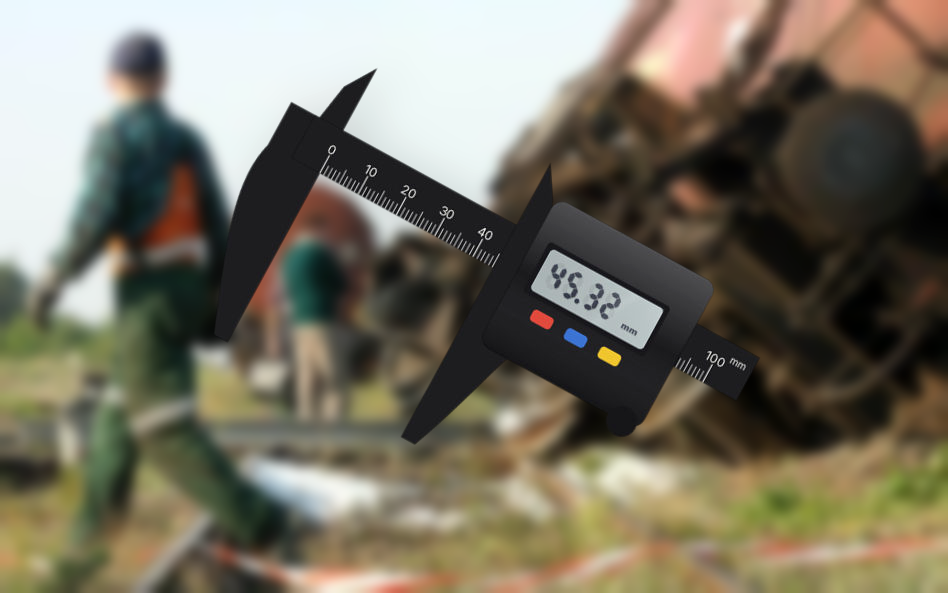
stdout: 45.32; mm
